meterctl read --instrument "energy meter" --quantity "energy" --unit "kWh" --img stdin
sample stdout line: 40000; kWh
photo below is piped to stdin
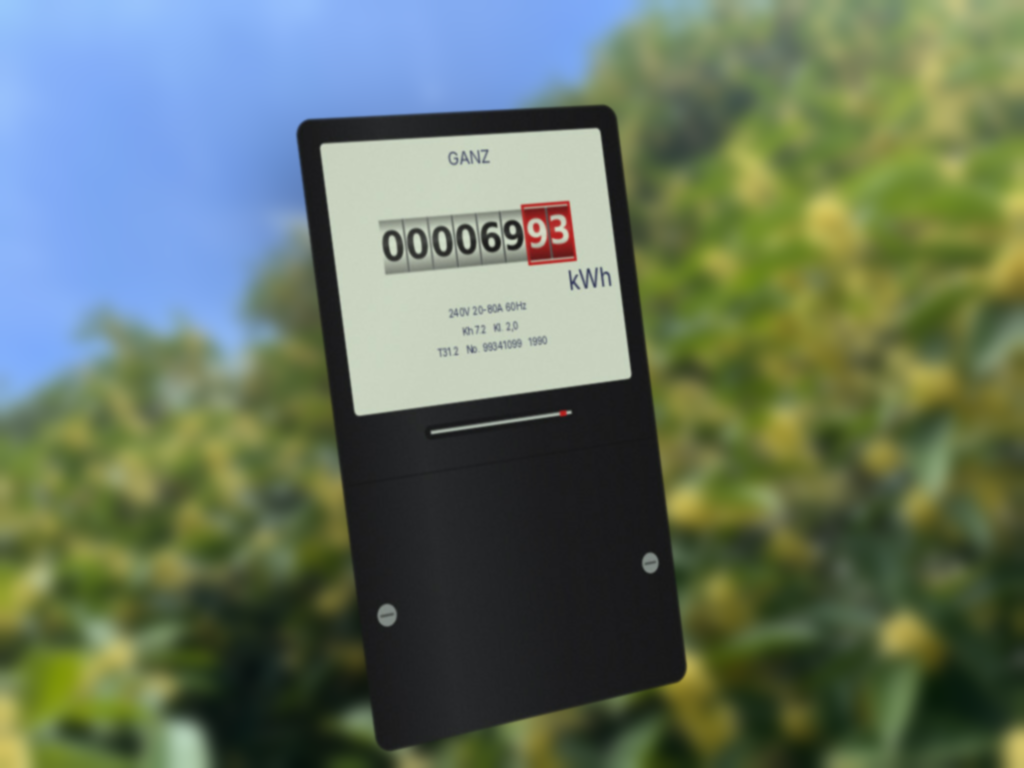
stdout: 69.93; kWh
